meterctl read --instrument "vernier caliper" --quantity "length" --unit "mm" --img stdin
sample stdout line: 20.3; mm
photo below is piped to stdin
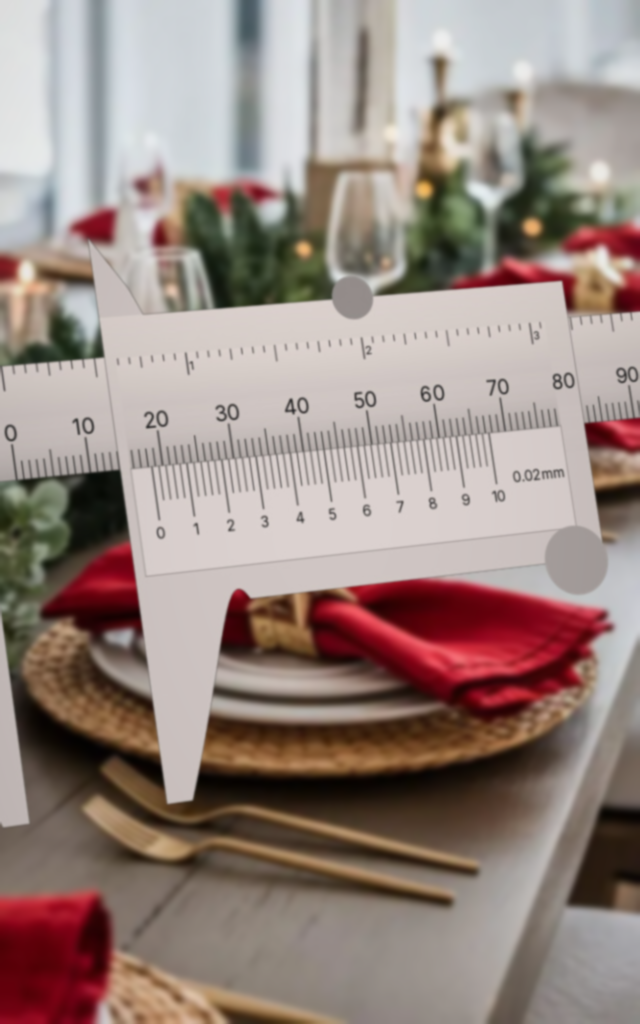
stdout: 18.5; mm
